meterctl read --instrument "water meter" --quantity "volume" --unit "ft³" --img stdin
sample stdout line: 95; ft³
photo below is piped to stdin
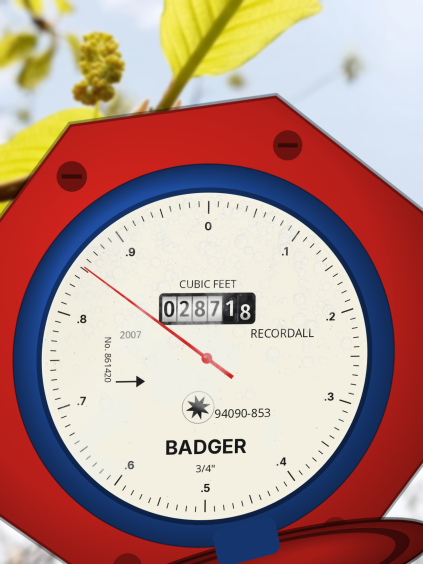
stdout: 28717.85; ft³
